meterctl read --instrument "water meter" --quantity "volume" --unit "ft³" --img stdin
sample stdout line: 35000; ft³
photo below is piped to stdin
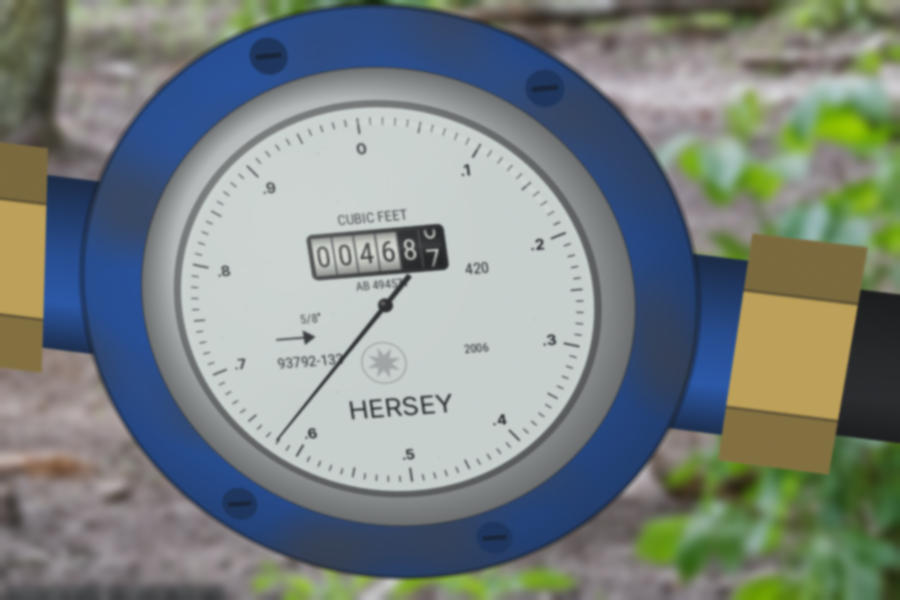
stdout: 4686.62; ft³
